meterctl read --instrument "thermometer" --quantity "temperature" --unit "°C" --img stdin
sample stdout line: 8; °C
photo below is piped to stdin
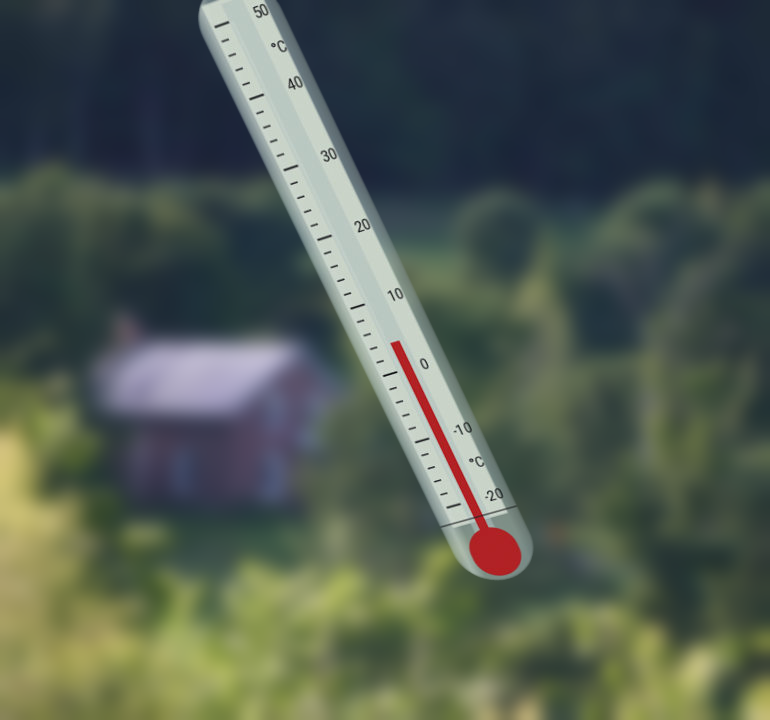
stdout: 4; °C
